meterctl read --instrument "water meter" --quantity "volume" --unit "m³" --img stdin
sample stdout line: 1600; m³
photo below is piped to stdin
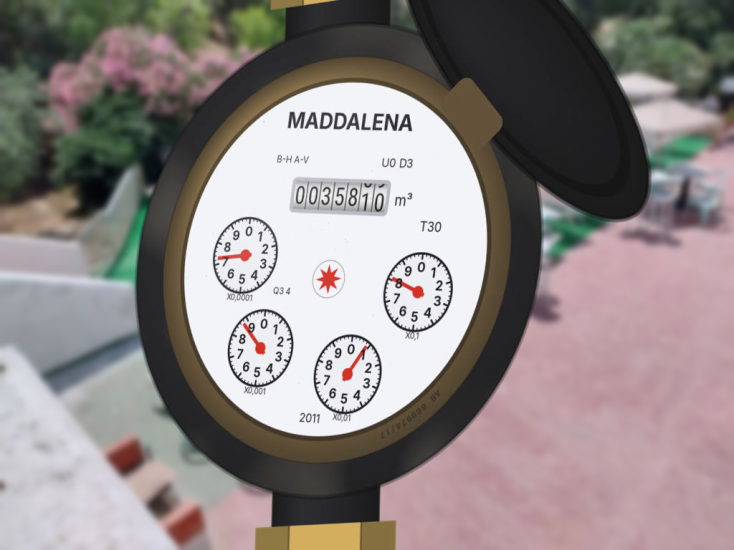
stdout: 35809.8087; m³
